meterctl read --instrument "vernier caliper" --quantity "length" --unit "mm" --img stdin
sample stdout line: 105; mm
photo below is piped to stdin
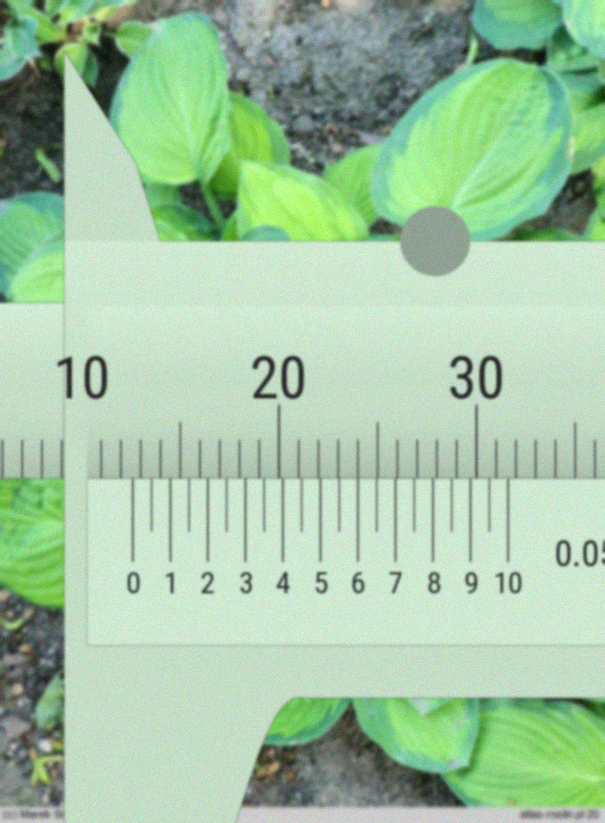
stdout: 12.6; mm
